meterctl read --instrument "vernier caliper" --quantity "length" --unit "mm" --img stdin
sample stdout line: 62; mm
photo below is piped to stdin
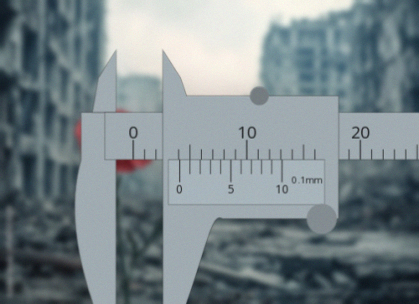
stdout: 4.1; mm
